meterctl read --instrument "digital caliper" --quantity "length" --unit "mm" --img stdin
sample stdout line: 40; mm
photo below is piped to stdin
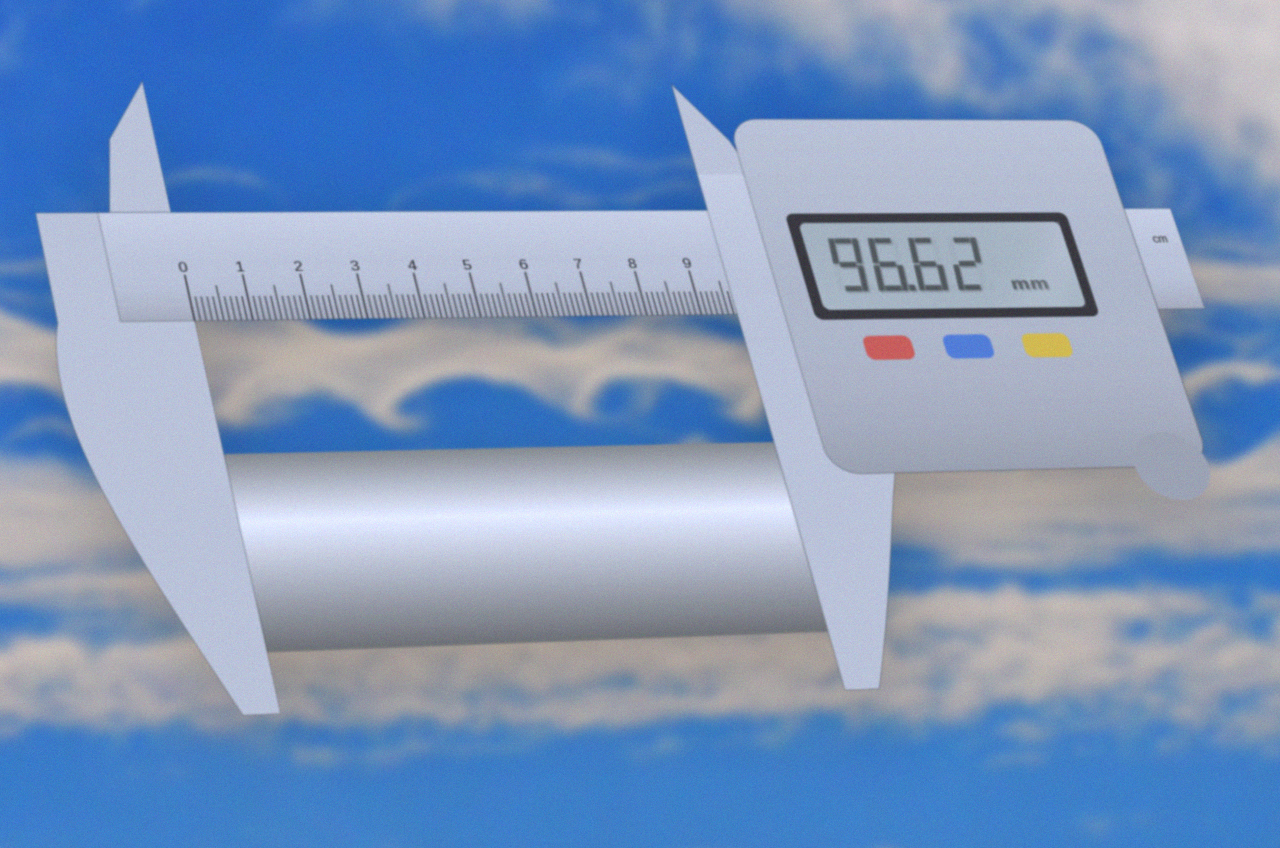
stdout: 96.62; mm
